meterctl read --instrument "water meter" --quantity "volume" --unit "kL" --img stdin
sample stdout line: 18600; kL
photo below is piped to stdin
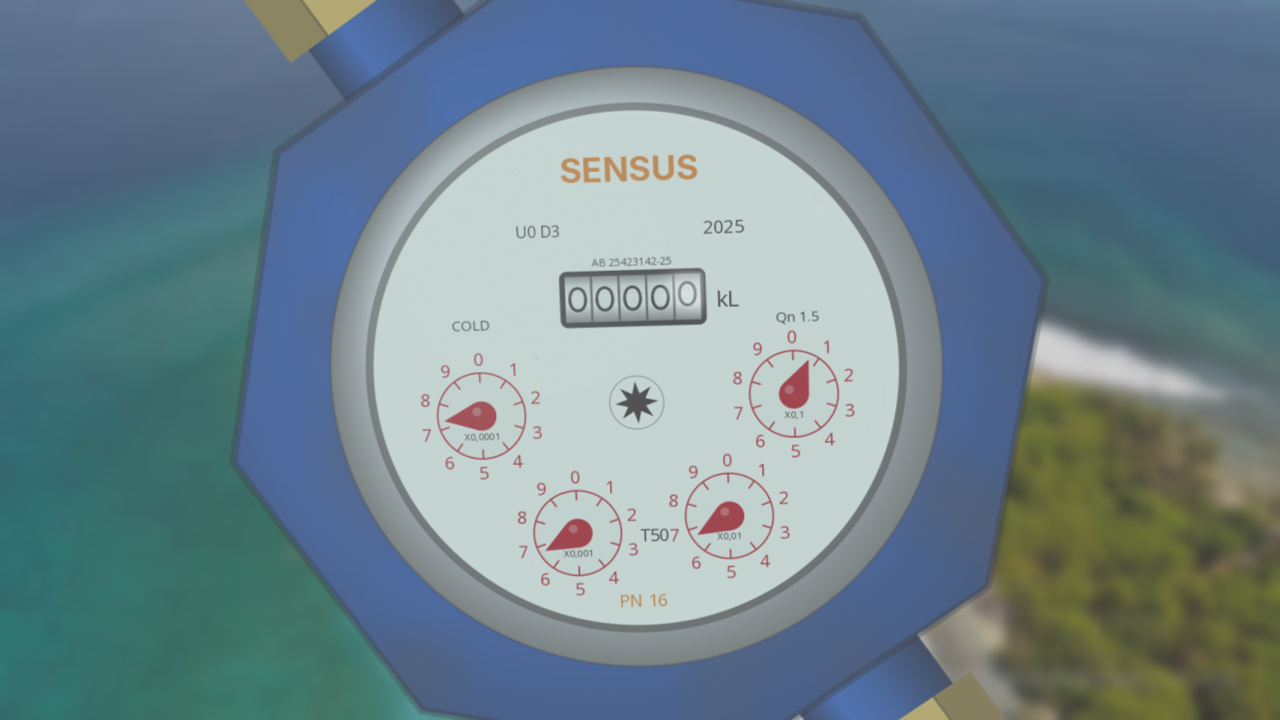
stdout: 0.0667; kL
